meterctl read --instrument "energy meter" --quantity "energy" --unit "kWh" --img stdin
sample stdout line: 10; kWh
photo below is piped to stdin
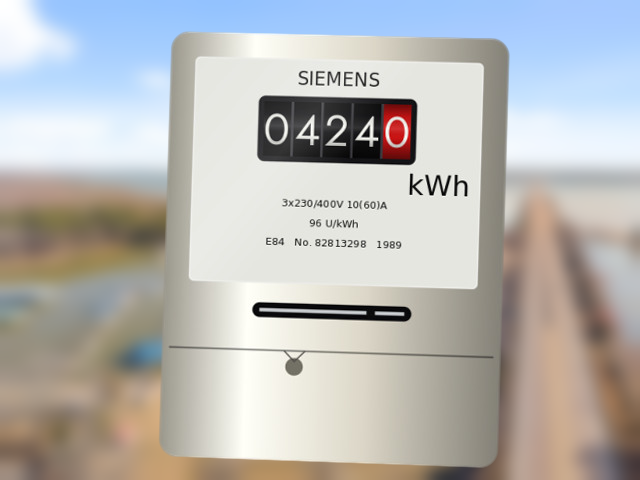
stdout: 424.0; kWh
